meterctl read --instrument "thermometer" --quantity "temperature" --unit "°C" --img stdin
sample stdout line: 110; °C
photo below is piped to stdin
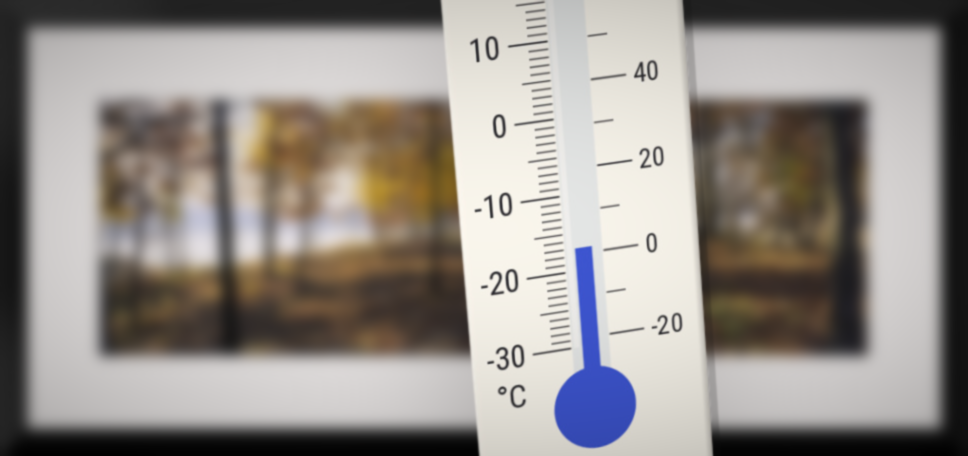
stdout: -17; °C
